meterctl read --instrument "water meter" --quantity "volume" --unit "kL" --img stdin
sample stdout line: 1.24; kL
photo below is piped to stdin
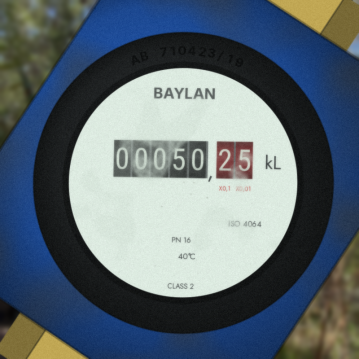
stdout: 50.25; kL
